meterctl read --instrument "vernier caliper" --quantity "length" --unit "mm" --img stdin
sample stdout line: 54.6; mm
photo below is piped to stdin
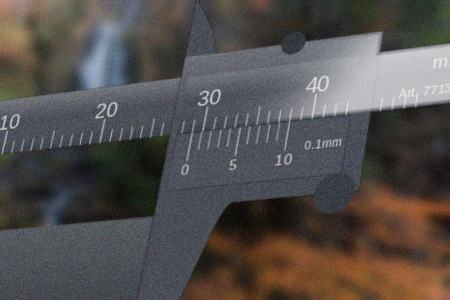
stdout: 29.0; mm
